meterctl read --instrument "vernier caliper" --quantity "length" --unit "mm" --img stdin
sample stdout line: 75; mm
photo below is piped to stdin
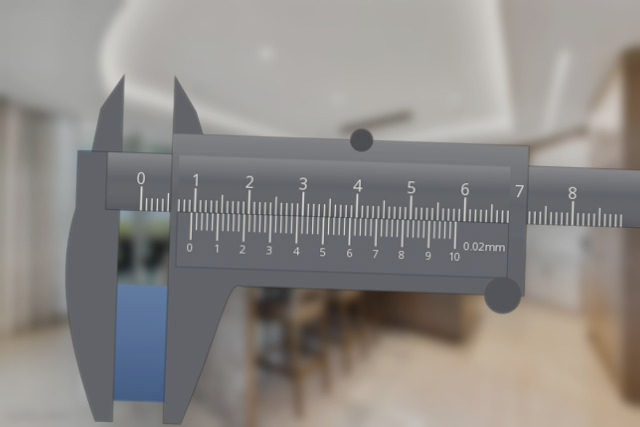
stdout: 9.4; mm
